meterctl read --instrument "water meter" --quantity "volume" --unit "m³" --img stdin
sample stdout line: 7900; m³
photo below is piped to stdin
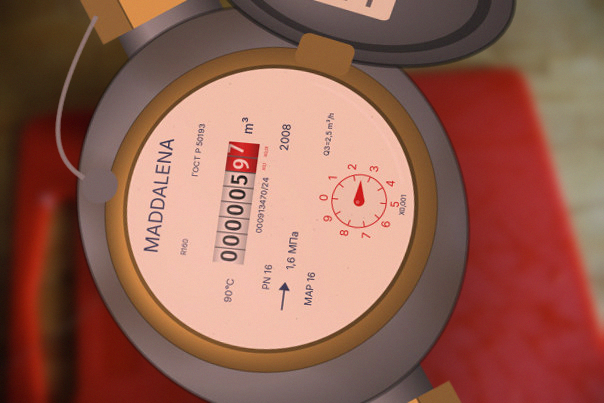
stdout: 5.972; m³
